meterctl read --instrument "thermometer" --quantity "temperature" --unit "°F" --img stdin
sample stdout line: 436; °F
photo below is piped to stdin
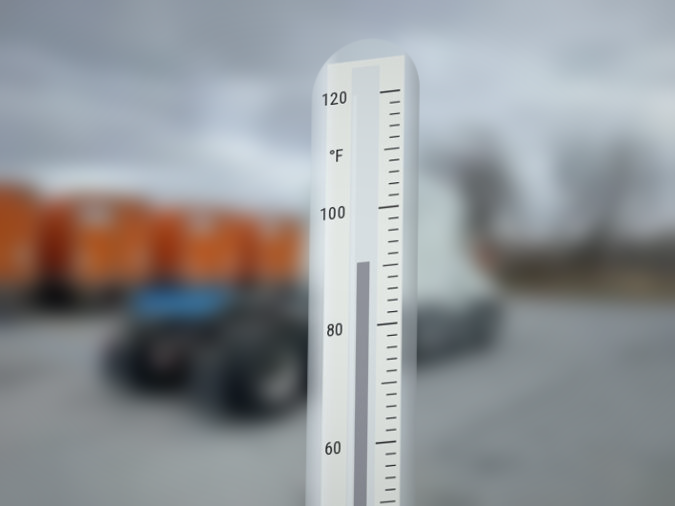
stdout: 91; °F
